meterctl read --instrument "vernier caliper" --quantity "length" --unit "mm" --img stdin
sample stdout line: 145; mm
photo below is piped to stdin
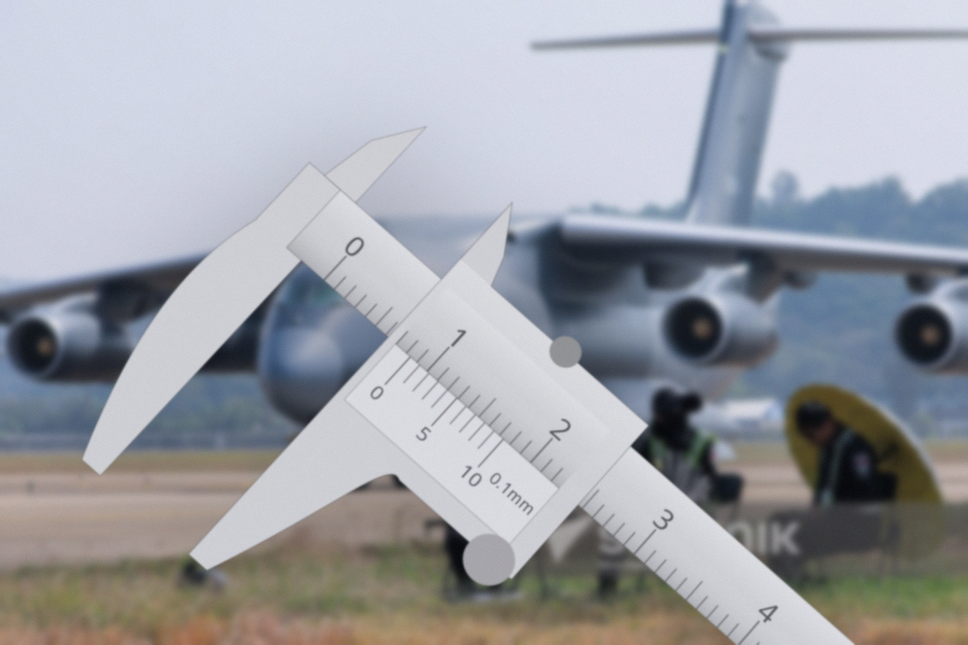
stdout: 8.4; mm
